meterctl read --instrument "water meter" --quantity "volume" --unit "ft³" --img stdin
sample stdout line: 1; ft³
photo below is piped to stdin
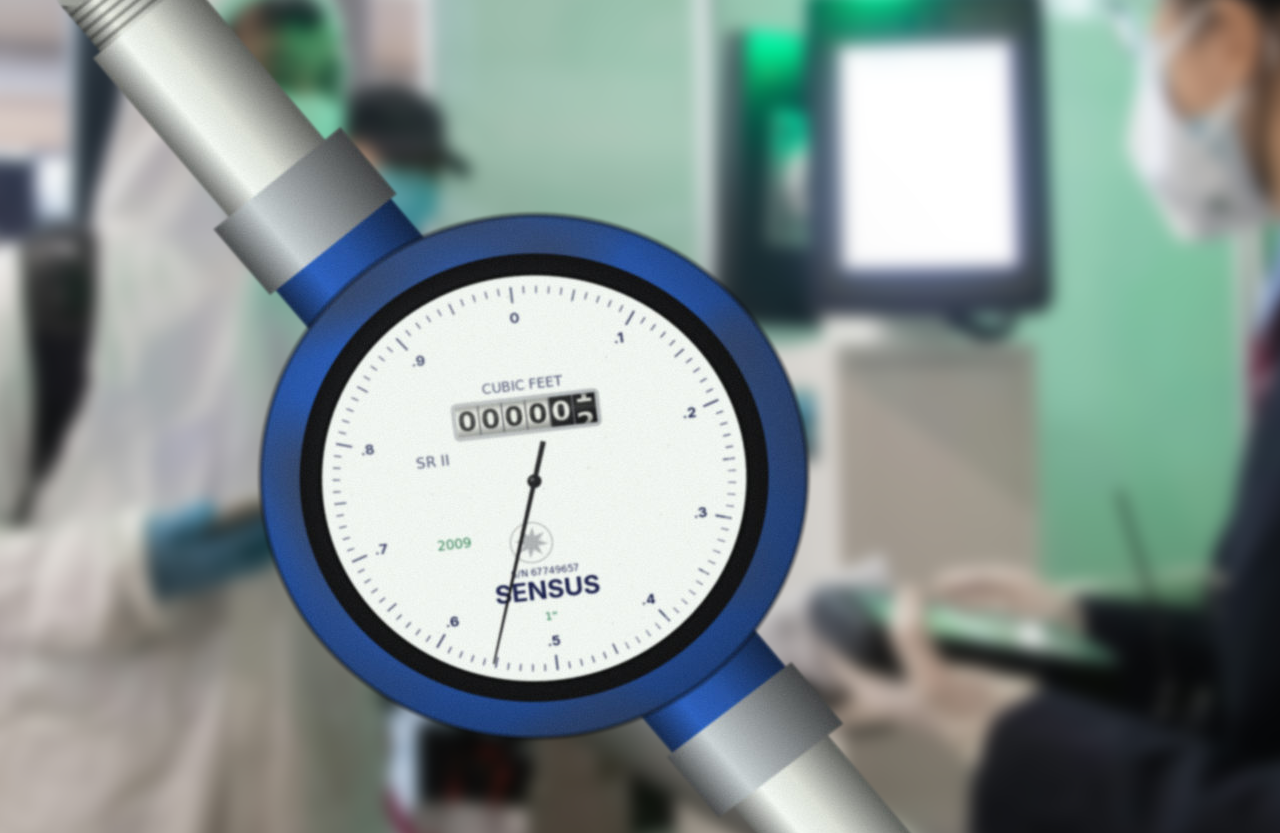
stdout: 1.55; ft³
